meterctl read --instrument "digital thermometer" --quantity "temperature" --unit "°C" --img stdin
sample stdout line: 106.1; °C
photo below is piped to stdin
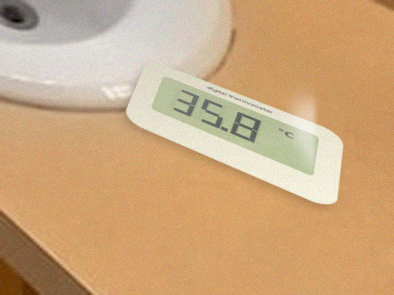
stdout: 35.8; °C
